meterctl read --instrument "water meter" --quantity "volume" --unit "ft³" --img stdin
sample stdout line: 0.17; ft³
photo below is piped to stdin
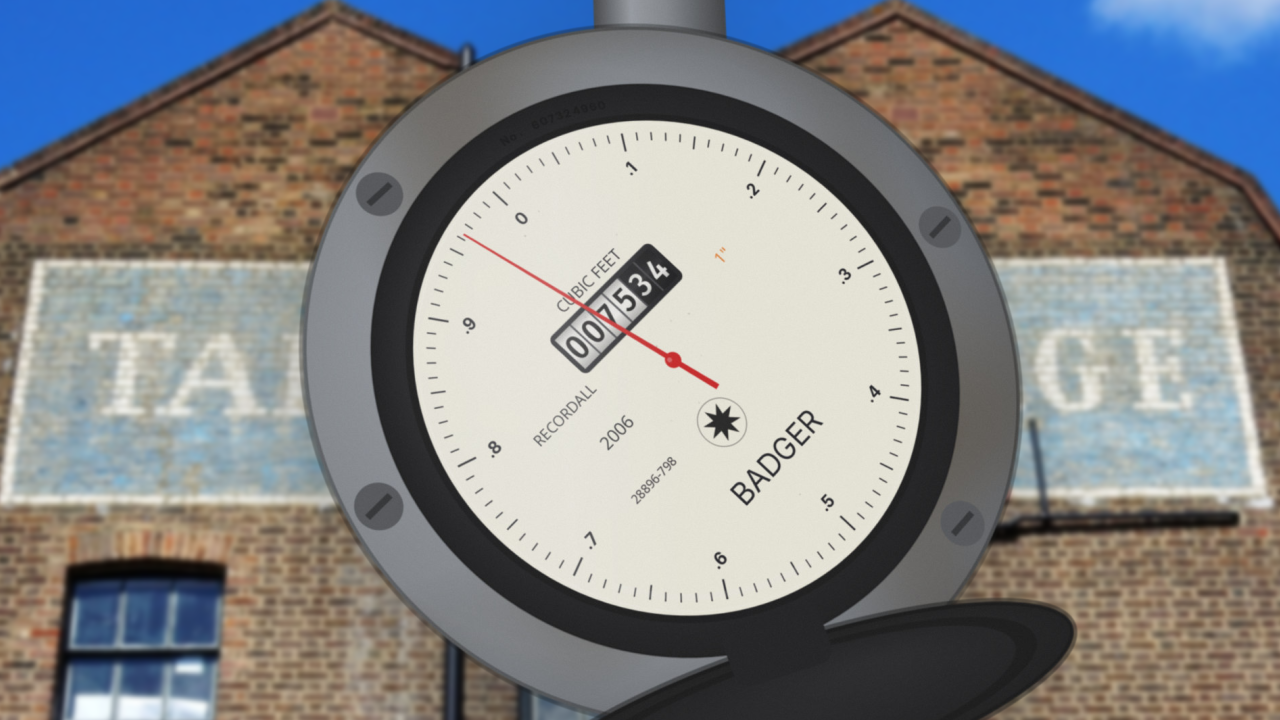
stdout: 7533.96; ft³
